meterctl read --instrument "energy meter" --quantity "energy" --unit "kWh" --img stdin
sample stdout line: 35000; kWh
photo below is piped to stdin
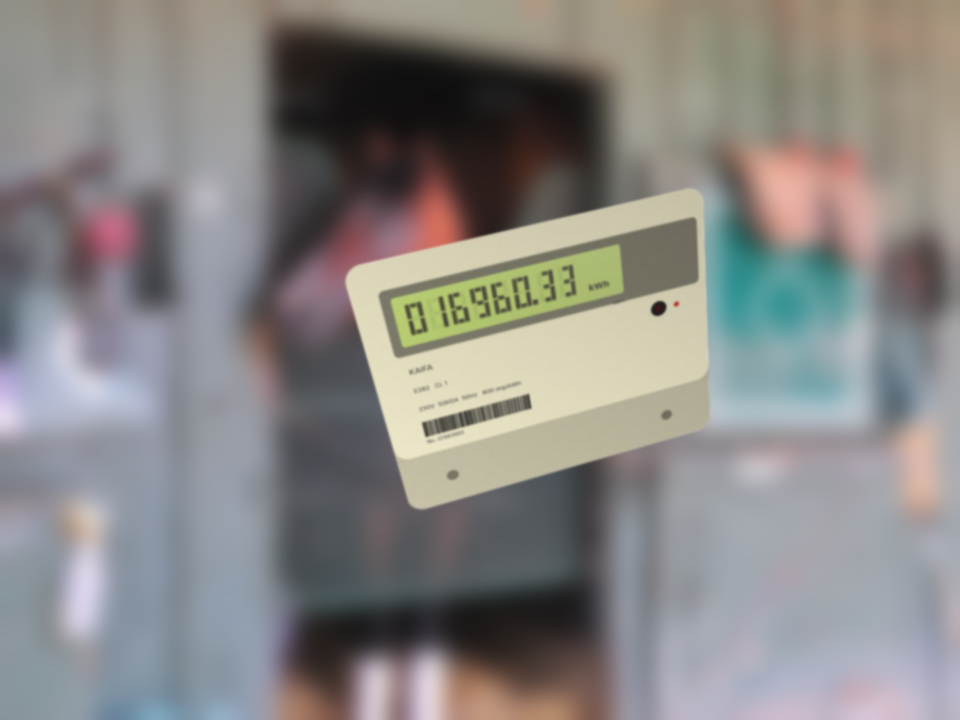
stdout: 16960.33; kWh
